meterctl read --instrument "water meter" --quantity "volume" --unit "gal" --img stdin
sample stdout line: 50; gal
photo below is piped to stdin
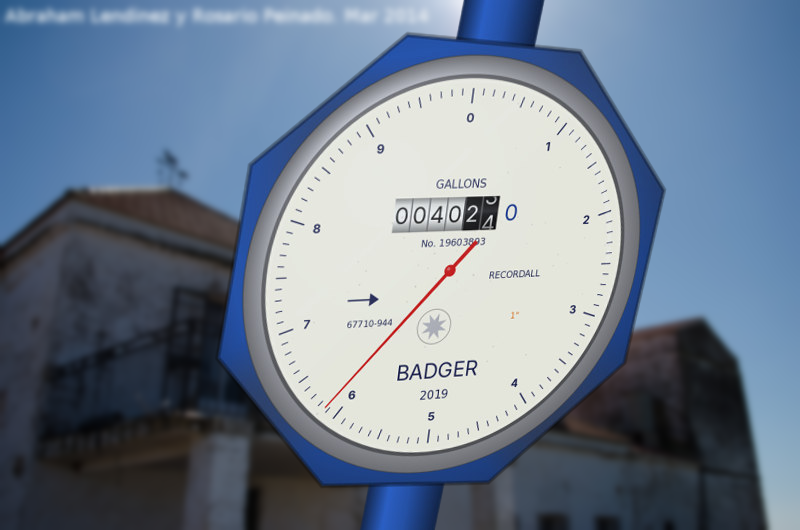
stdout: 40236.1; gal
